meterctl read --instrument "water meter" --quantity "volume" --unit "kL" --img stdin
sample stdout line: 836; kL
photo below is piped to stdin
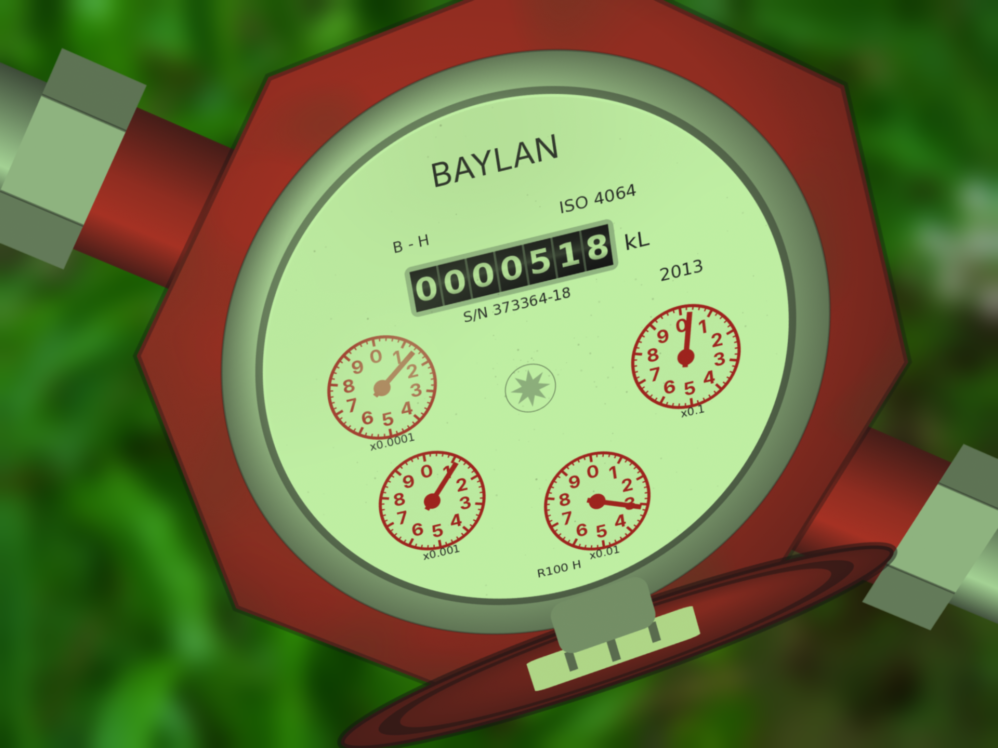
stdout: 518.0311; kL
